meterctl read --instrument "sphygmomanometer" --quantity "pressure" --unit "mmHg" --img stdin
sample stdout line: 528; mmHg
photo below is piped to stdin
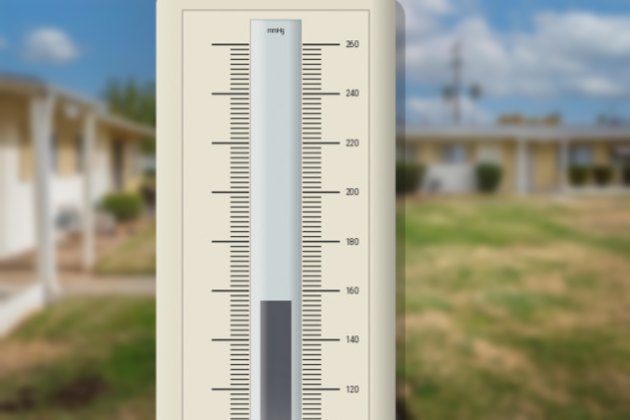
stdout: 156; mmHg
